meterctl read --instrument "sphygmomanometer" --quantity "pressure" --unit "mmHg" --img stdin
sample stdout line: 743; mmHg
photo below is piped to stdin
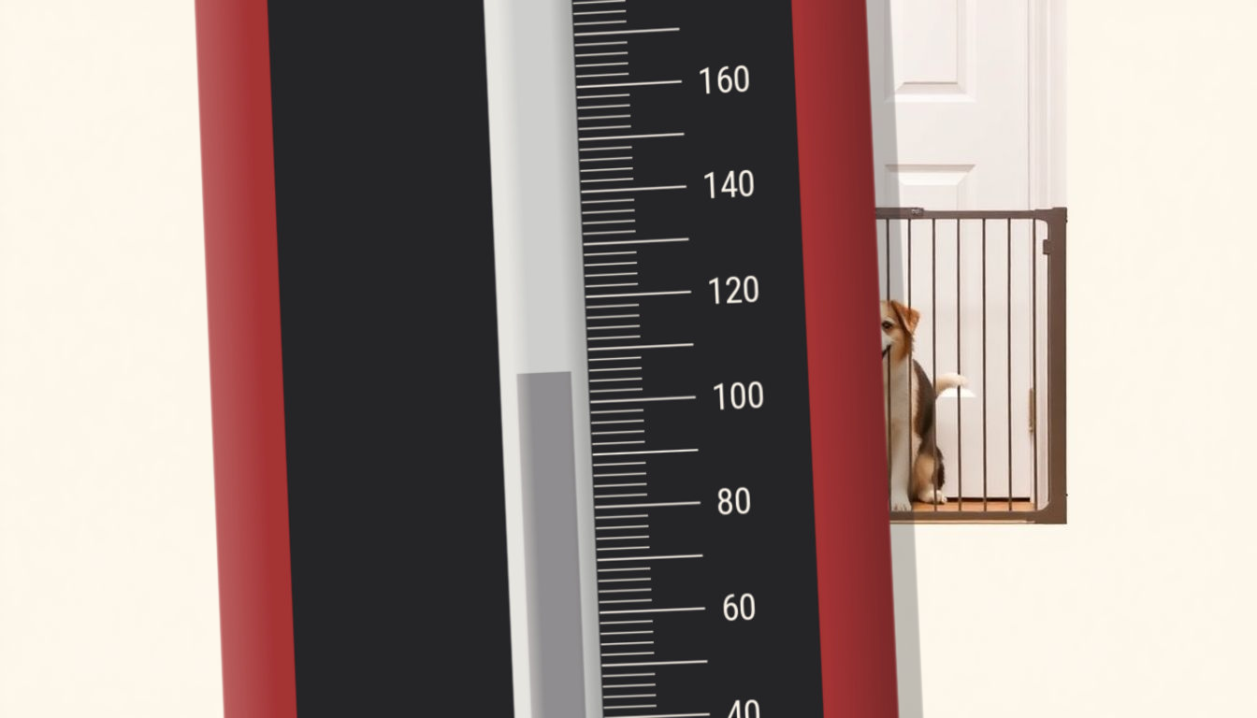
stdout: 106; mmHg
